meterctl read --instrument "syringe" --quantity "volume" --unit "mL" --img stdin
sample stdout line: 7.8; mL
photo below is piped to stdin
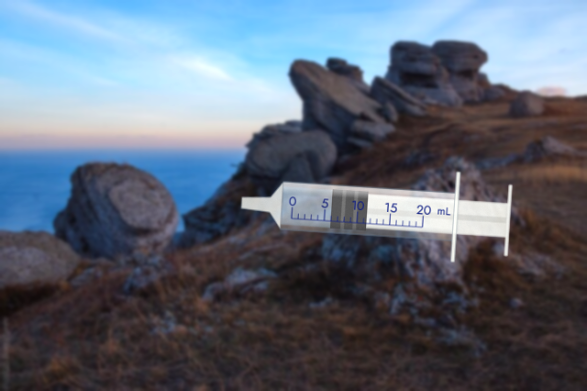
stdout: 6; mL
